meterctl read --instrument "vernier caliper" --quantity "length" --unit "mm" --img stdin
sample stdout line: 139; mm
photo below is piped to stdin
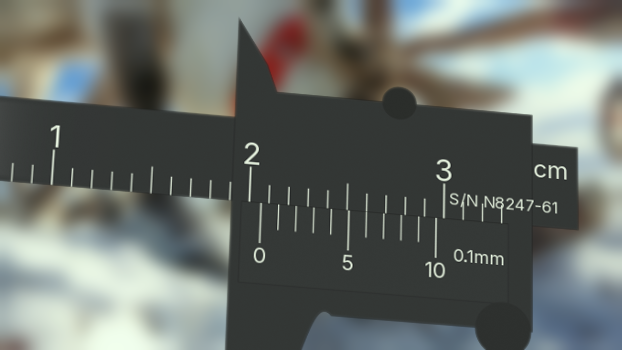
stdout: 20.6; mm
